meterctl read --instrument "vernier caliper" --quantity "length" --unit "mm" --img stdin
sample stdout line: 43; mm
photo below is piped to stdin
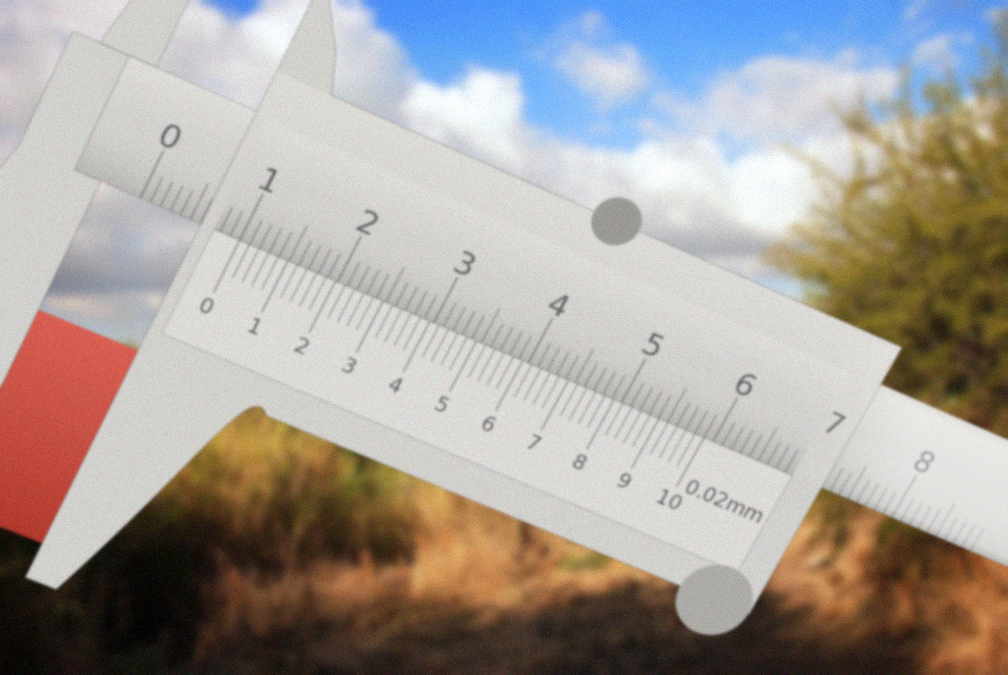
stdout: 10.0; mm
